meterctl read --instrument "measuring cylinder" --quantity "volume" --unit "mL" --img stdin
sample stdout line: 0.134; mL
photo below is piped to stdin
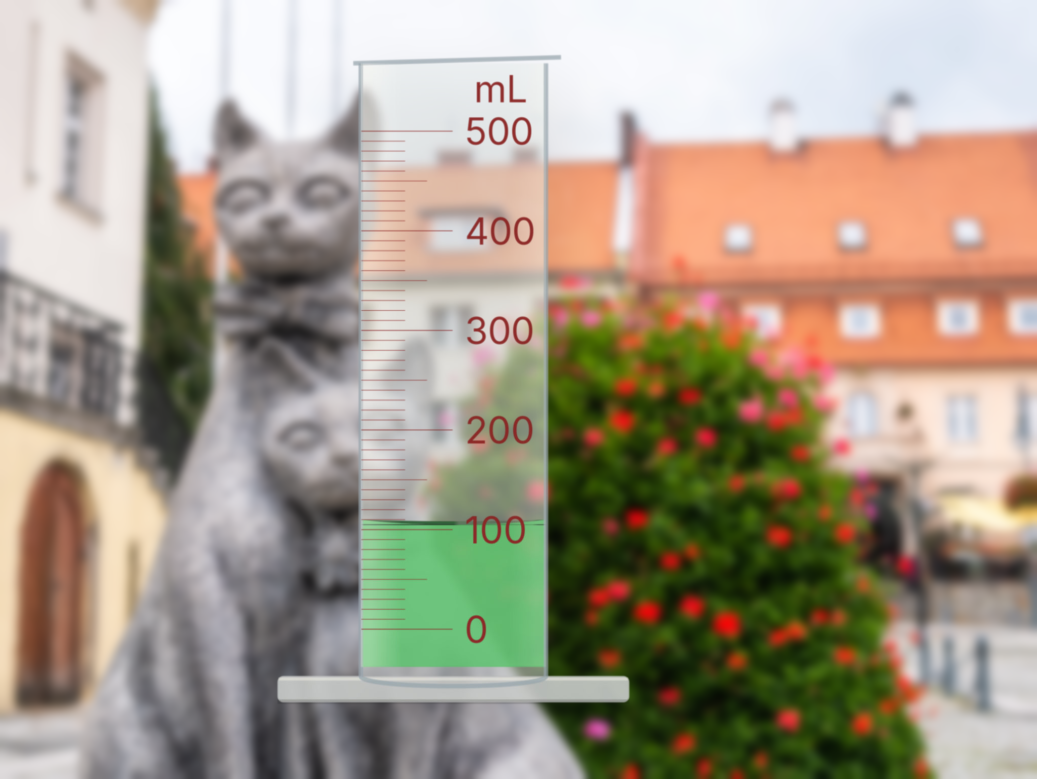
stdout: 105; mL
